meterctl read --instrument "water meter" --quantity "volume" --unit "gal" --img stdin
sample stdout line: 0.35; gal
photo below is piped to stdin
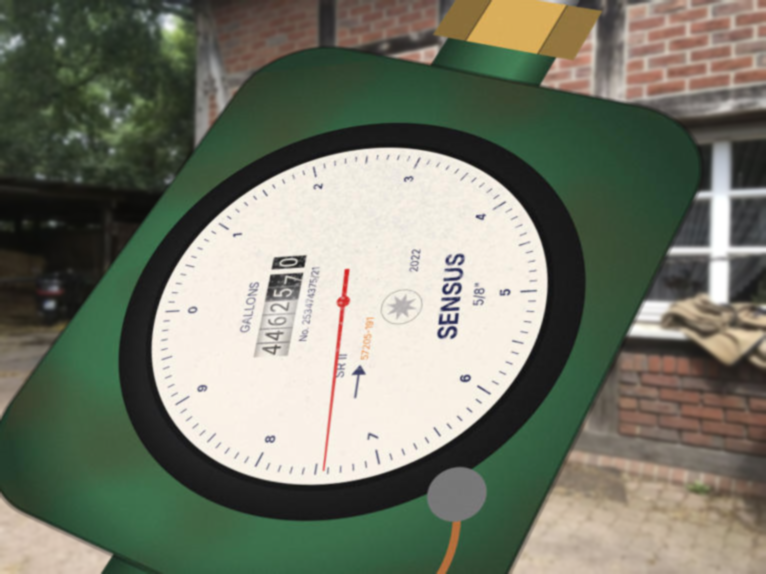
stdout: 4462567.4; gal
